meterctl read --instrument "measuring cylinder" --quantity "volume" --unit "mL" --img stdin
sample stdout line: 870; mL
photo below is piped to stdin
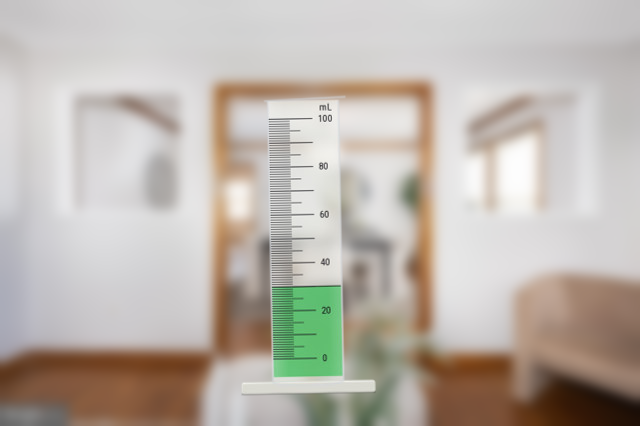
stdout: 30; mL
